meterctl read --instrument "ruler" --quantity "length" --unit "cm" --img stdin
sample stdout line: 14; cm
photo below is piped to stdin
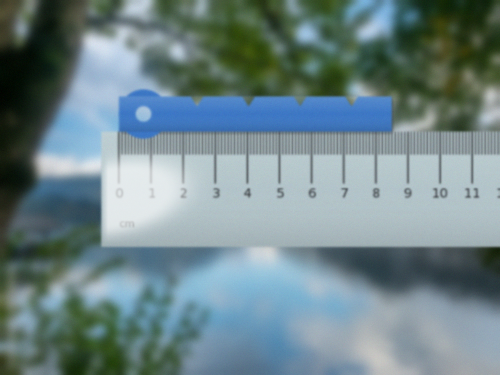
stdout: 8.5; cm
